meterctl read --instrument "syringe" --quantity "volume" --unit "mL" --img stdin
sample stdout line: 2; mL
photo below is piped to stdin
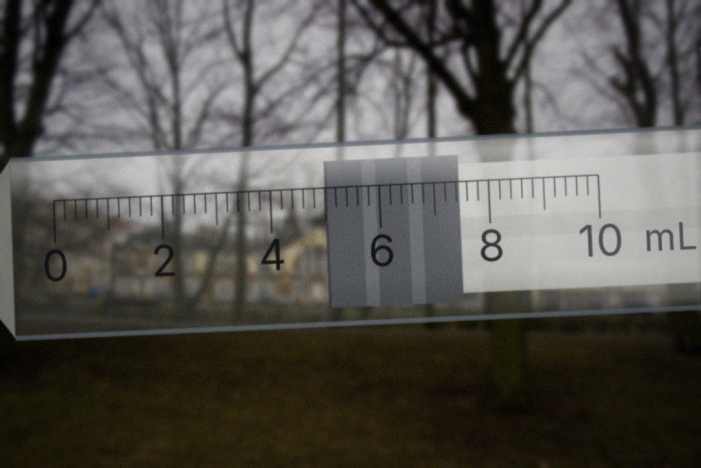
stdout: 5; mL
